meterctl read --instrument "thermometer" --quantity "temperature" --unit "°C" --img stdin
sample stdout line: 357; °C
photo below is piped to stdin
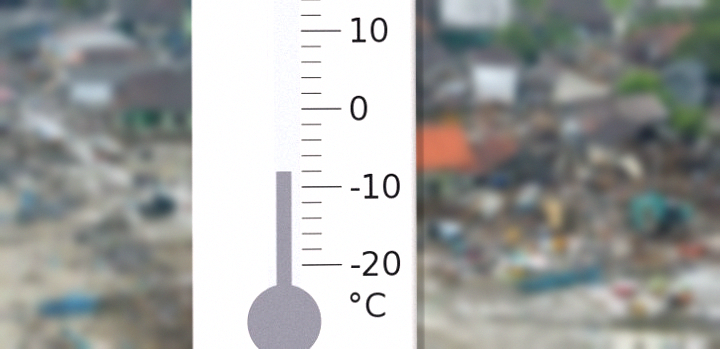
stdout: -8; °C
